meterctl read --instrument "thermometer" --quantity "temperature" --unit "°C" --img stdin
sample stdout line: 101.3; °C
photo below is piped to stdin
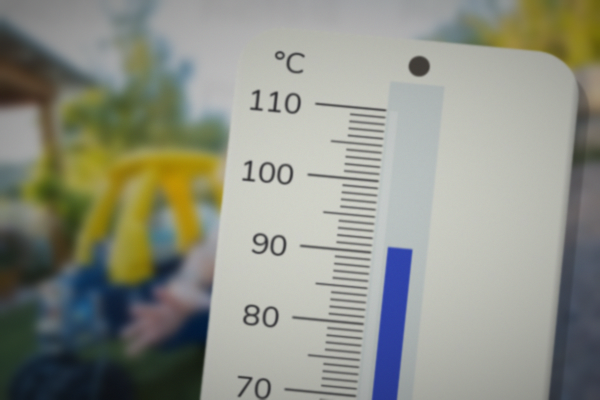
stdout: 91; °C
